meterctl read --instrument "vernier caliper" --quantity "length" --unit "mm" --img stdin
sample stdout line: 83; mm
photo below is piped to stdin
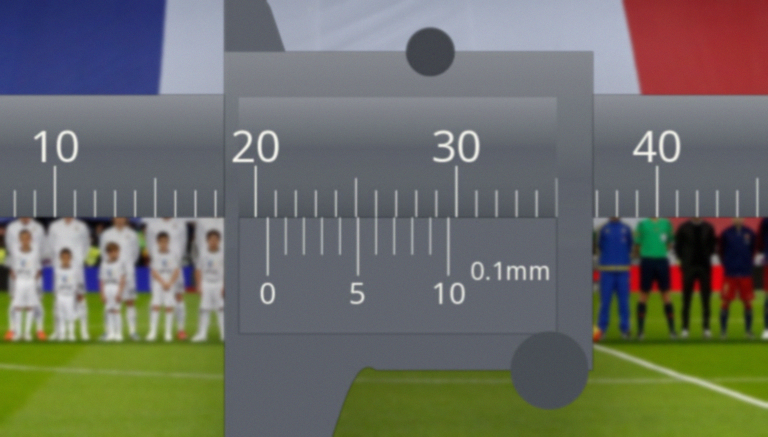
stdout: 20.6; mm
